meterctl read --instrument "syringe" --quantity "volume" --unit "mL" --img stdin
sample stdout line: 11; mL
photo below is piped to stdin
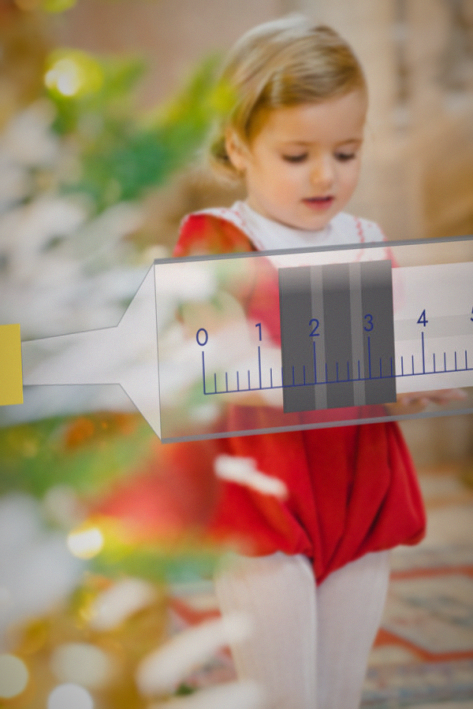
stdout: 1.4; mL
